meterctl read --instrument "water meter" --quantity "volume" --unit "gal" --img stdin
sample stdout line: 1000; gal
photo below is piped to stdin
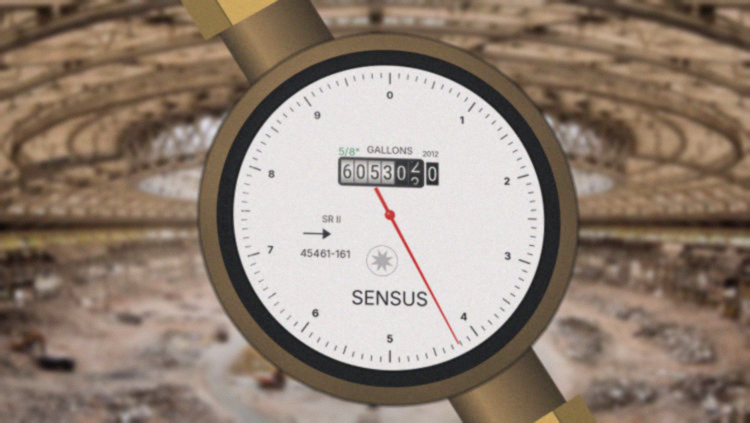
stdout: 6053024.2; gal
